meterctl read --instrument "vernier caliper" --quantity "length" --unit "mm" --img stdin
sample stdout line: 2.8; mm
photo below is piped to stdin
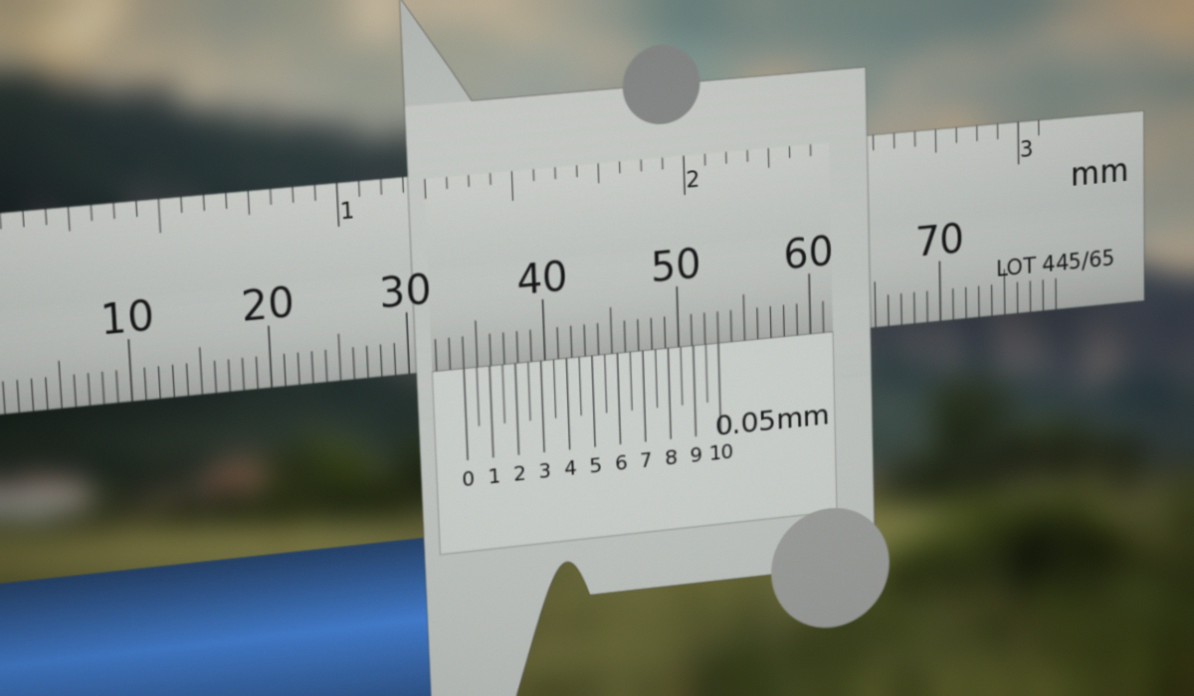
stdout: 34.0; mm
